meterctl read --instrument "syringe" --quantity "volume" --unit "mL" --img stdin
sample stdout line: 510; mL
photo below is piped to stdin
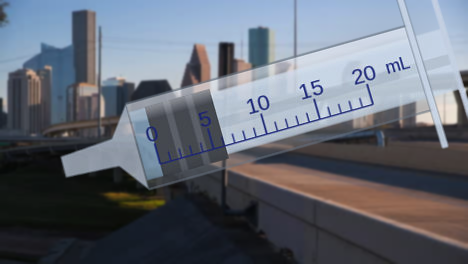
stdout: 0; mL
